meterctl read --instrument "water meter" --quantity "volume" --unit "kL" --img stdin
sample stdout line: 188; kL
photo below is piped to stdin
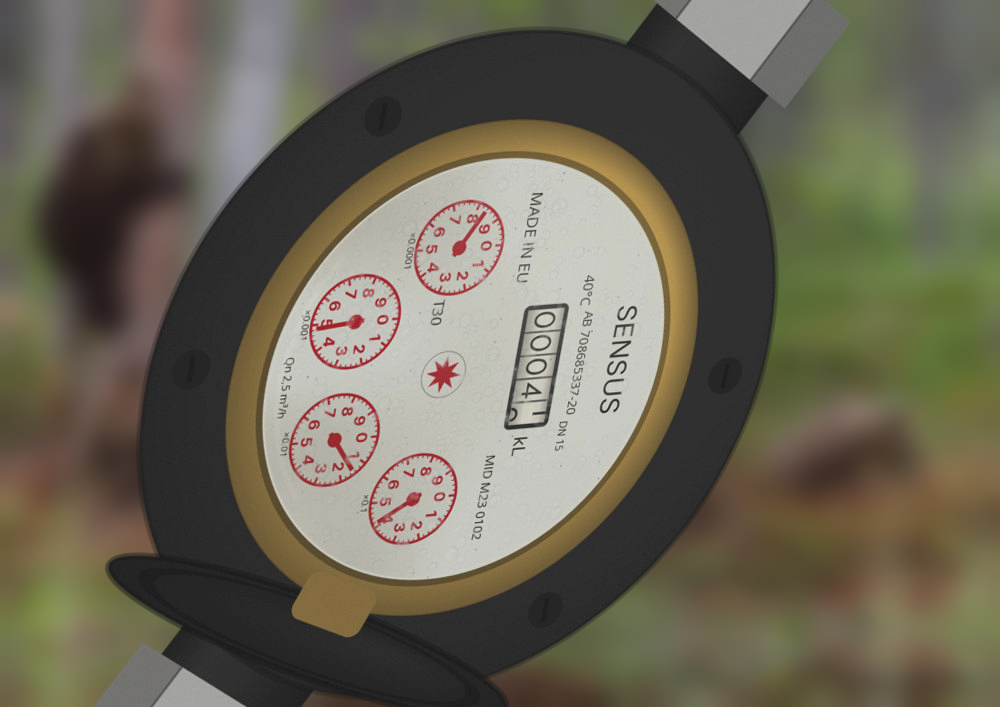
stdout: 41.4148; kL
